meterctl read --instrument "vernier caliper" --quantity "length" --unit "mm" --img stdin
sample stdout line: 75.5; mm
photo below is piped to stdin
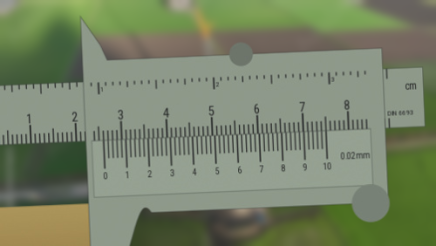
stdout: 26.0; mm
